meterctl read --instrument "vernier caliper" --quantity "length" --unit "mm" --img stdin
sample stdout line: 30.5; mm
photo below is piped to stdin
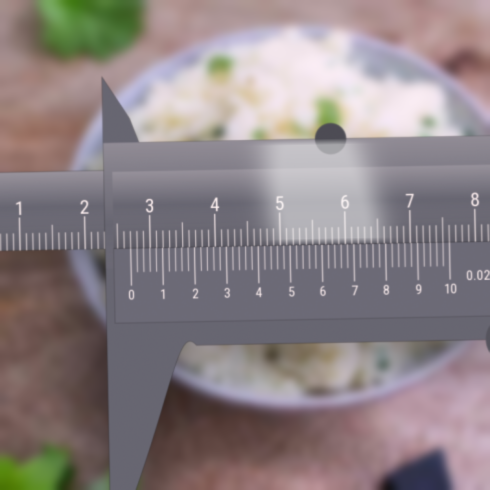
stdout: 27.0; mm
